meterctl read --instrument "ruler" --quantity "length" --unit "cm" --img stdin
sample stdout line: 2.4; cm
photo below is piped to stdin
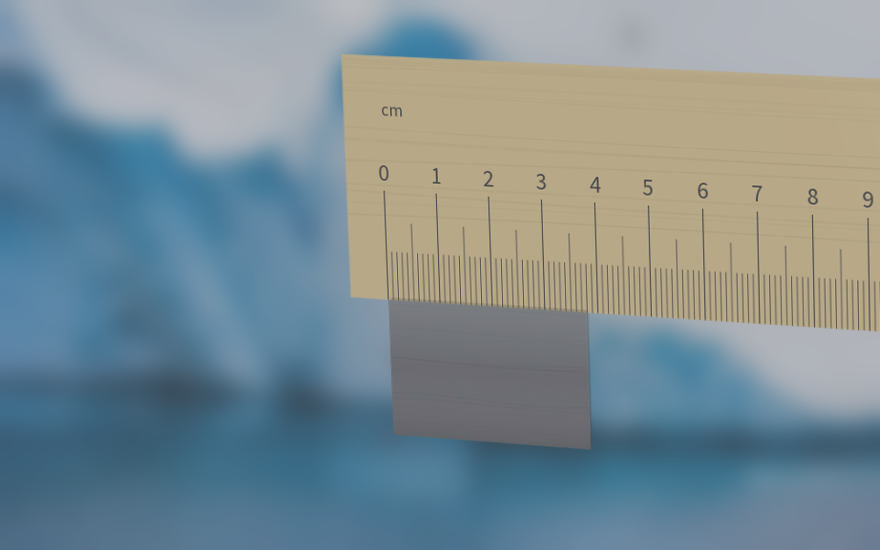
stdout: 3.8; cm
